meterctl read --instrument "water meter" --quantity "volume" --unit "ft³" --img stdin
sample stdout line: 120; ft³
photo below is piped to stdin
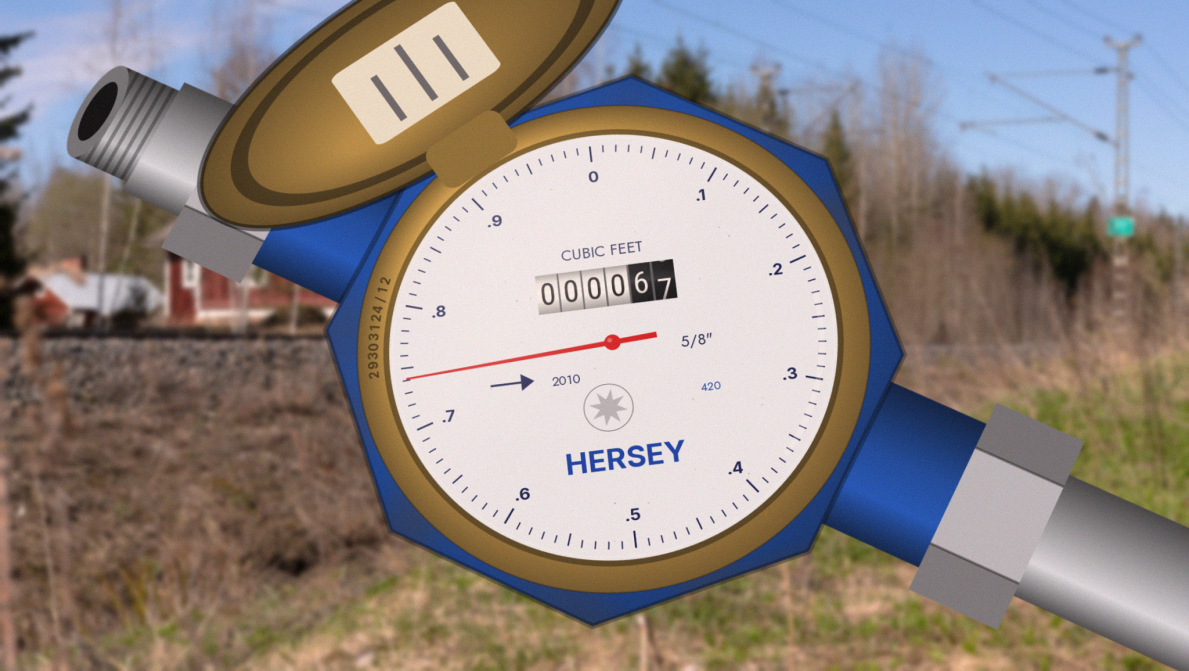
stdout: 66.74; ft³
